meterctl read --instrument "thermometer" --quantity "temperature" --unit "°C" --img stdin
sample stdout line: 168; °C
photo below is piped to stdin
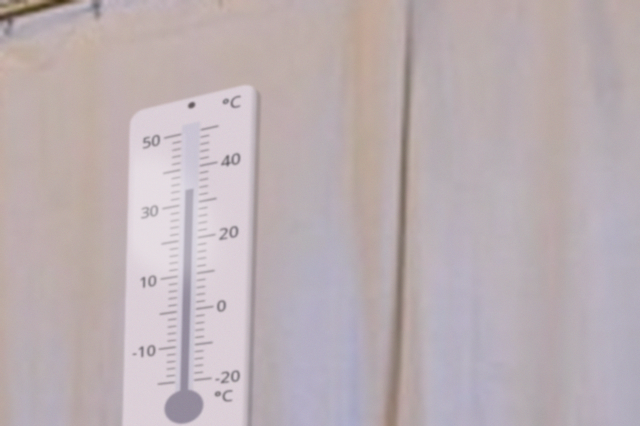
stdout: 34; °C
